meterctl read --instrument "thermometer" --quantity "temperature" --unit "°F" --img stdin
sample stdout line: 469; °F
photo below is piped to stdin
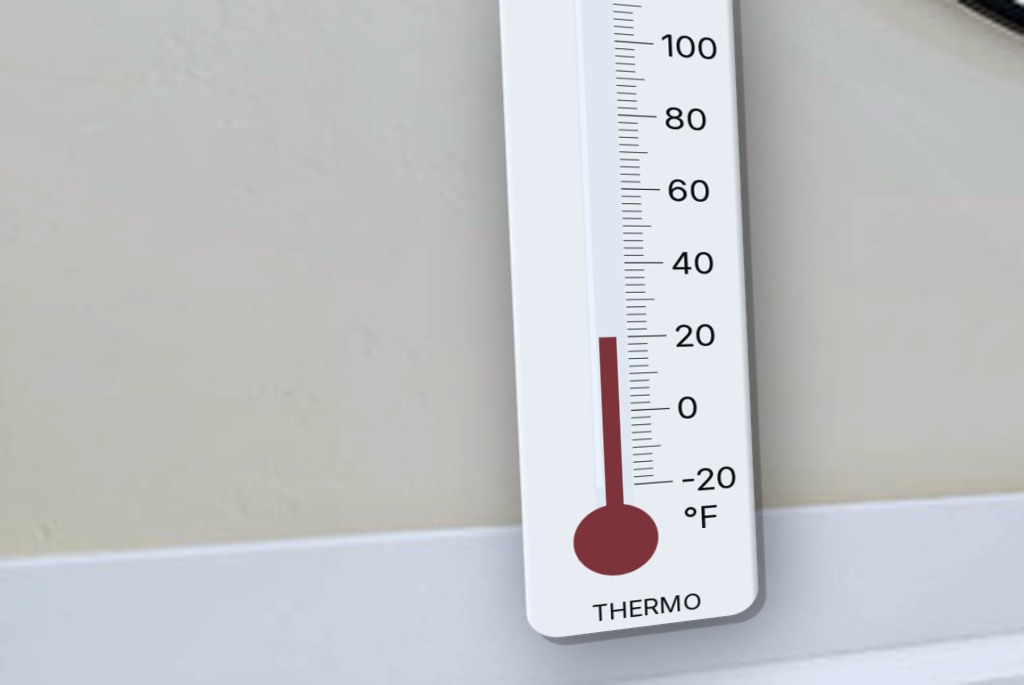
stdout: 20; °F
